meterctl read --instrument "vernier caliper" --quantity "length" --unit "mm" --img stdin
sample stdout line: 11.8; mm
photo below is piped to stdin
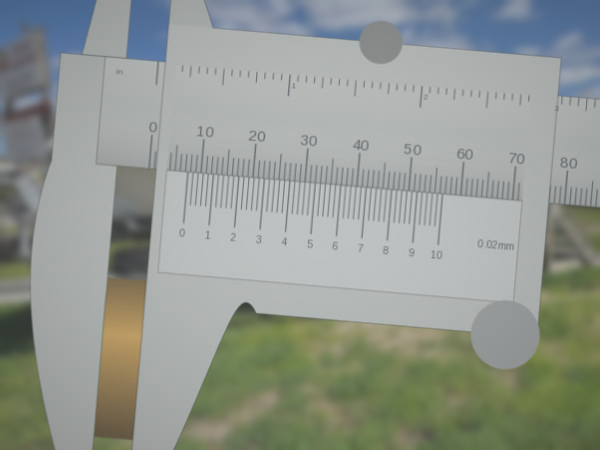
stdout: 7.5; mm
